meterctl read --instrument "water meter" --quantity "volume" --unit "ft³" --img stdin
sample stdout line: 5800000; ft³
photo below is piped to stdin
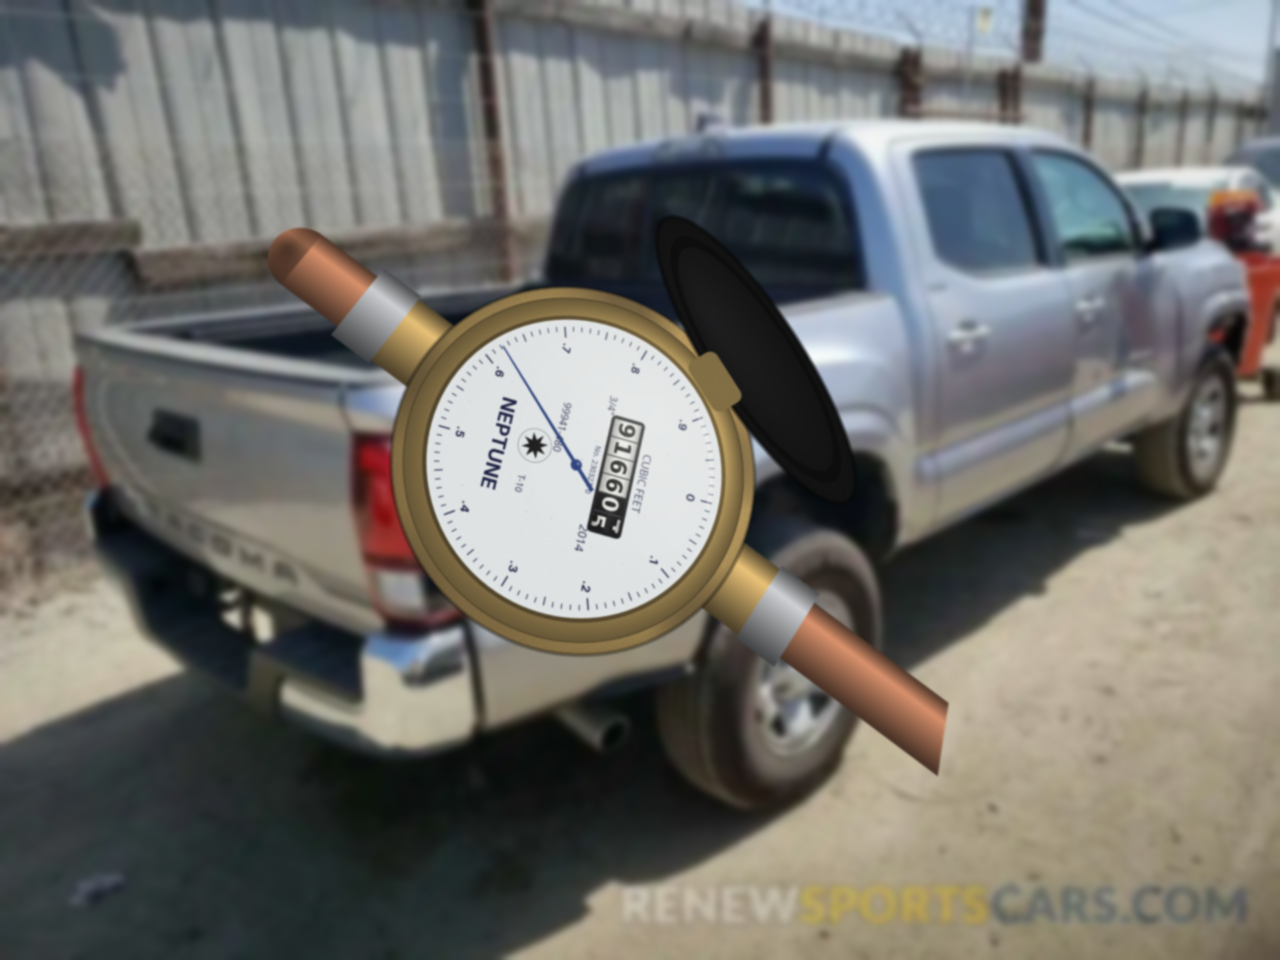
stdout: 916604.62; ft³
